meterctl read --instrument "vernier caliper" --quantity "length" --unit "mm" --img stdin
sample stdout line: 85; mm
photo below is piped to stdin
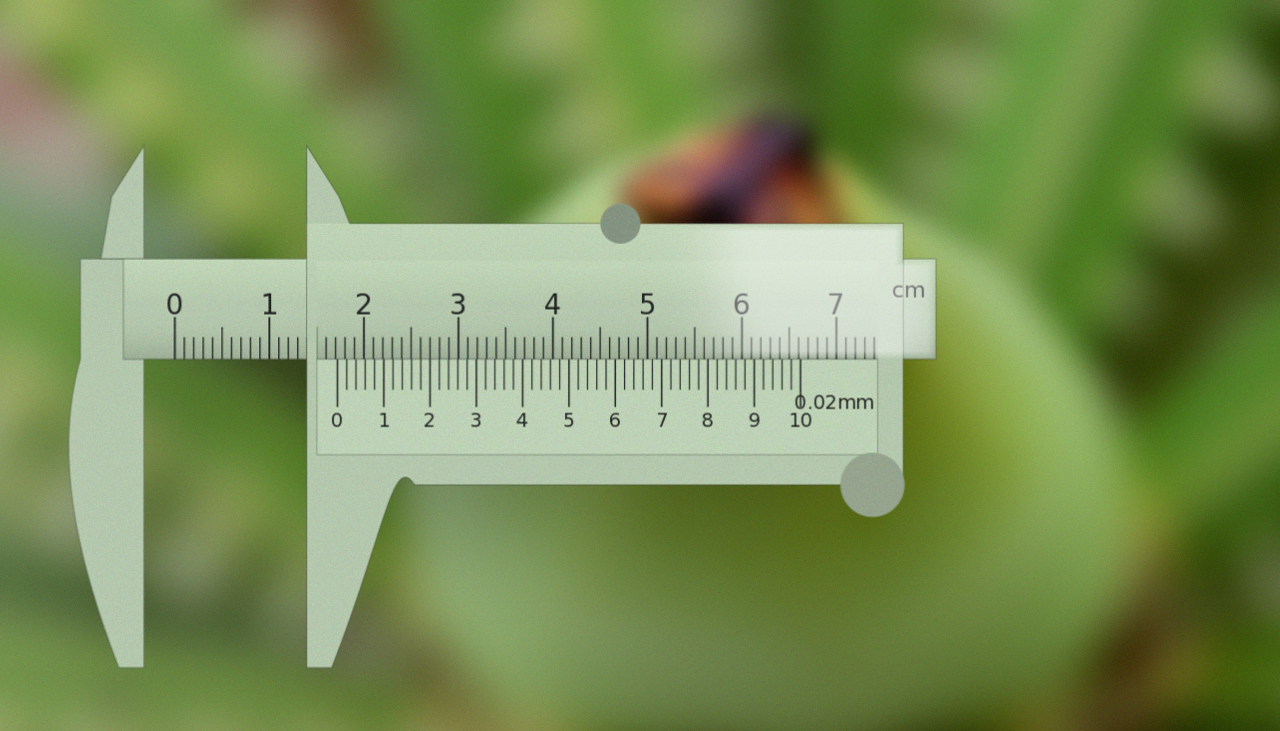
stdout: 17.2; mm
